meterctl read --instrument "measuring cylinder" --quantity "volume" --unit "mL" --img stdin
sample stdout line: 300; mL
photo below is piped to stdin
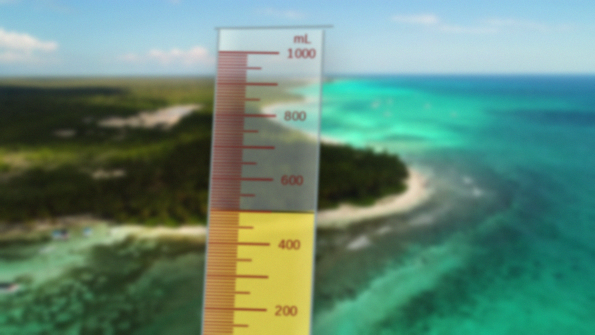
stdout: 500; mL
